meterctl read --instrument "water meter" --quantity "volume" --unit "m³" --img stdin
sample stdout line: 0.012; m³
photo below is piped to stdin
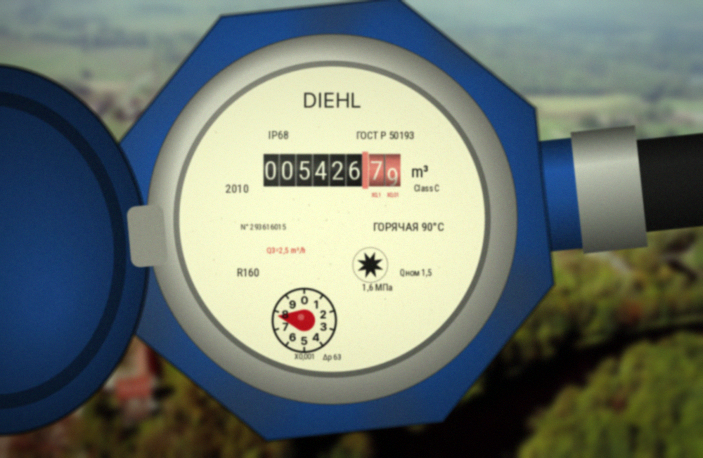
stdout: 5426.787; m³
